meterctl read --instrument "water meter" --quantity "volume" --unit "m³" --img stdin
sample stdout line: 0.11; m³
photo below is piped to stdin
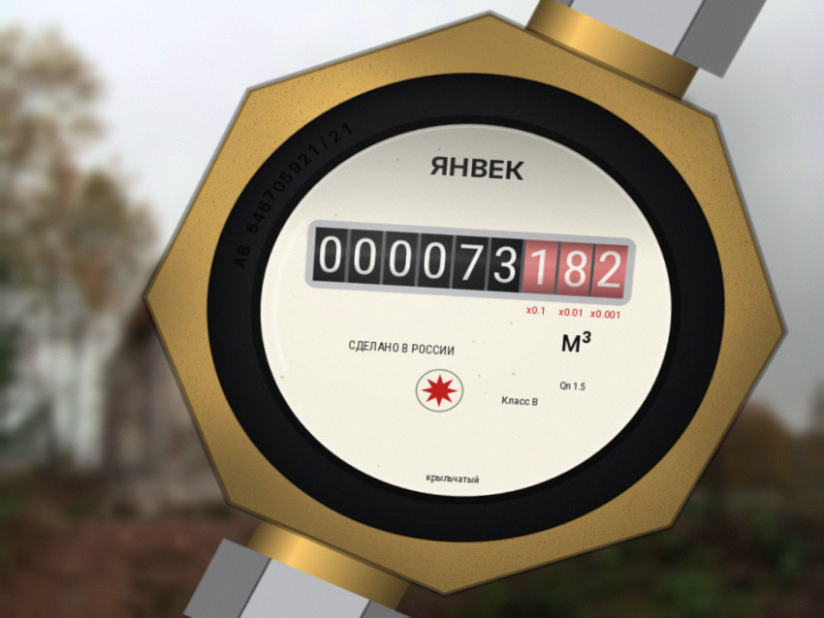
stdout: 73.182; m³
